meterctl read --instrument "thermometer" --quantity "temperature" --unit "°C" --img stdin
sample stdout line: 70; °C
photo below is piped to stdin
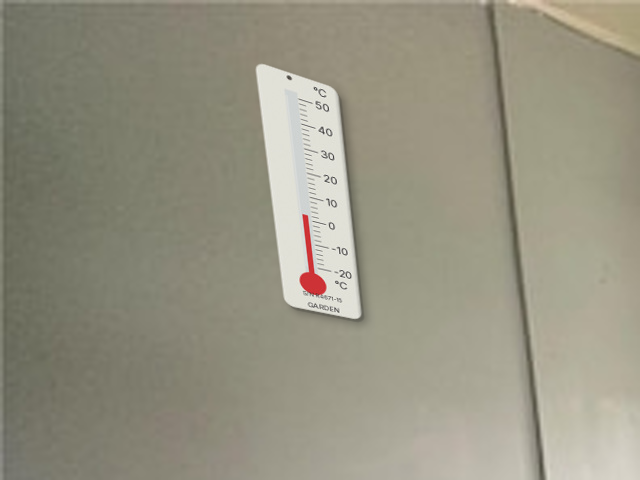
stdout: 2; °C
